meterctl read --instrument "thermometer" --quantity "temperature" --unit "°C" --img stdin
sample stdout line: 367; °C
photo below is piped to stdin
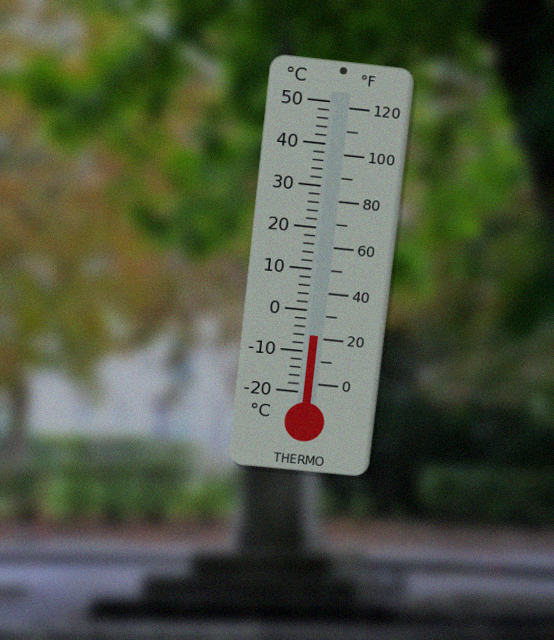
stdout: -6; °C
